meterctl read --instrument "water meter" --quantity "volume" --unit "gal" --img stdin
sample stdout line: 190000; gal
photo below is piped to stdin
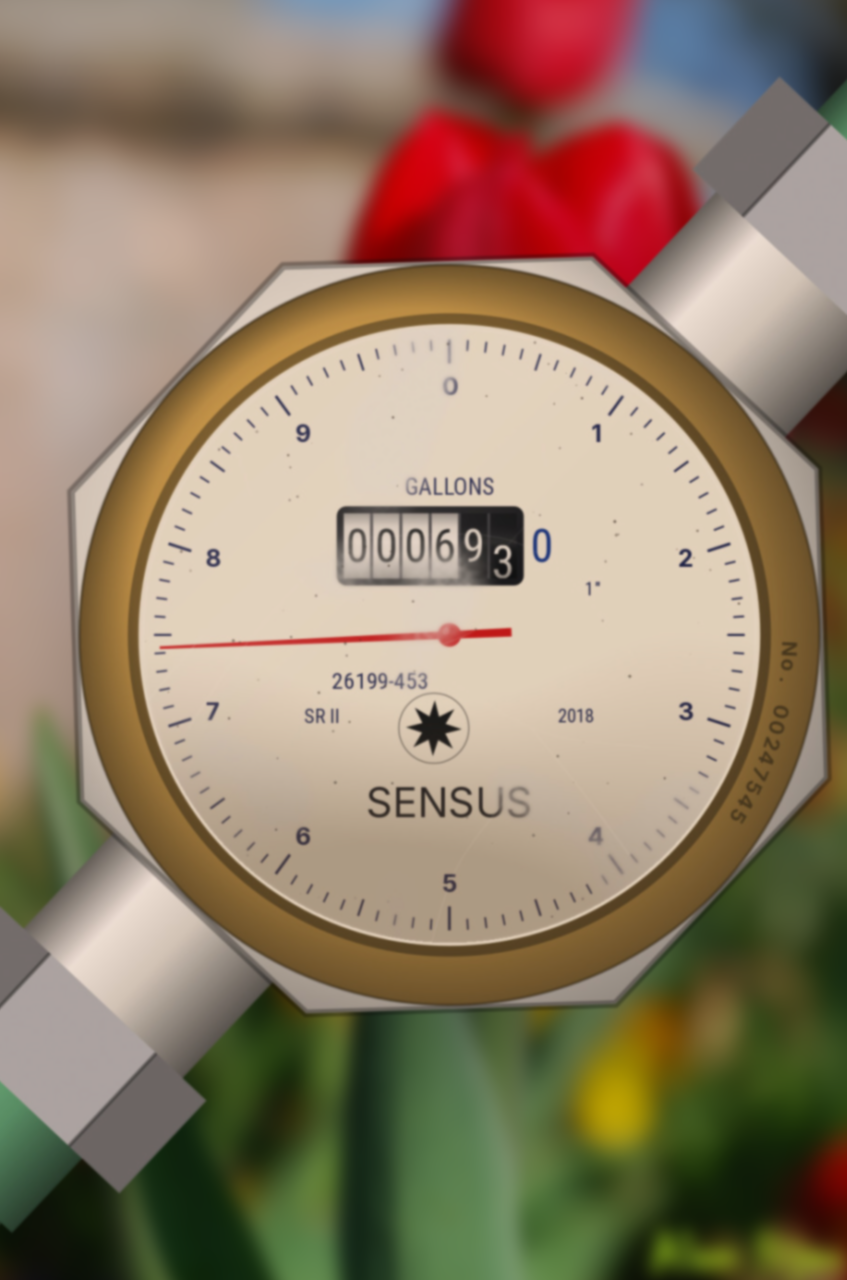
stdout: 6927.4; gal
